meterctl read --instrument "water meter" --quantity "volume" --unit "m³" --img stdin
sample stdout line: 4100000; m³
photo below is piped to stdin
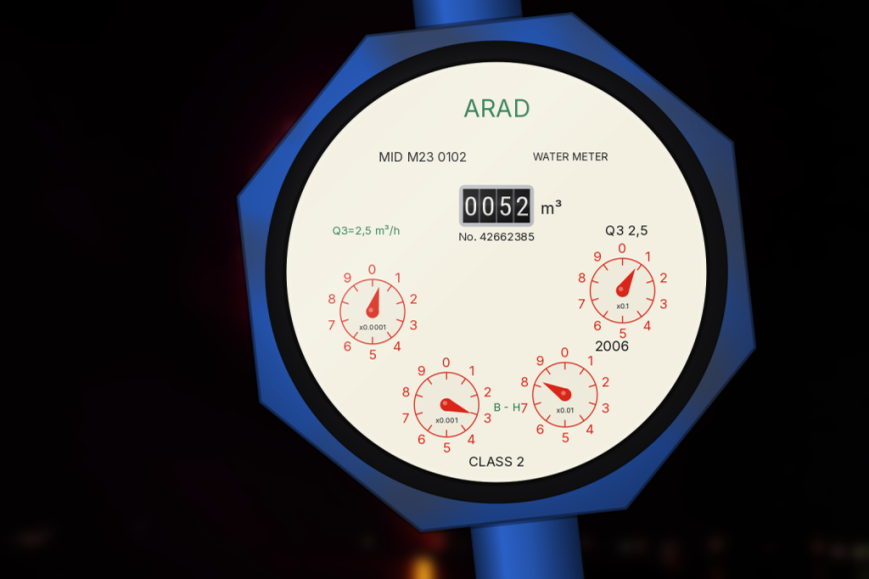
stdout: 52.0830; m³
